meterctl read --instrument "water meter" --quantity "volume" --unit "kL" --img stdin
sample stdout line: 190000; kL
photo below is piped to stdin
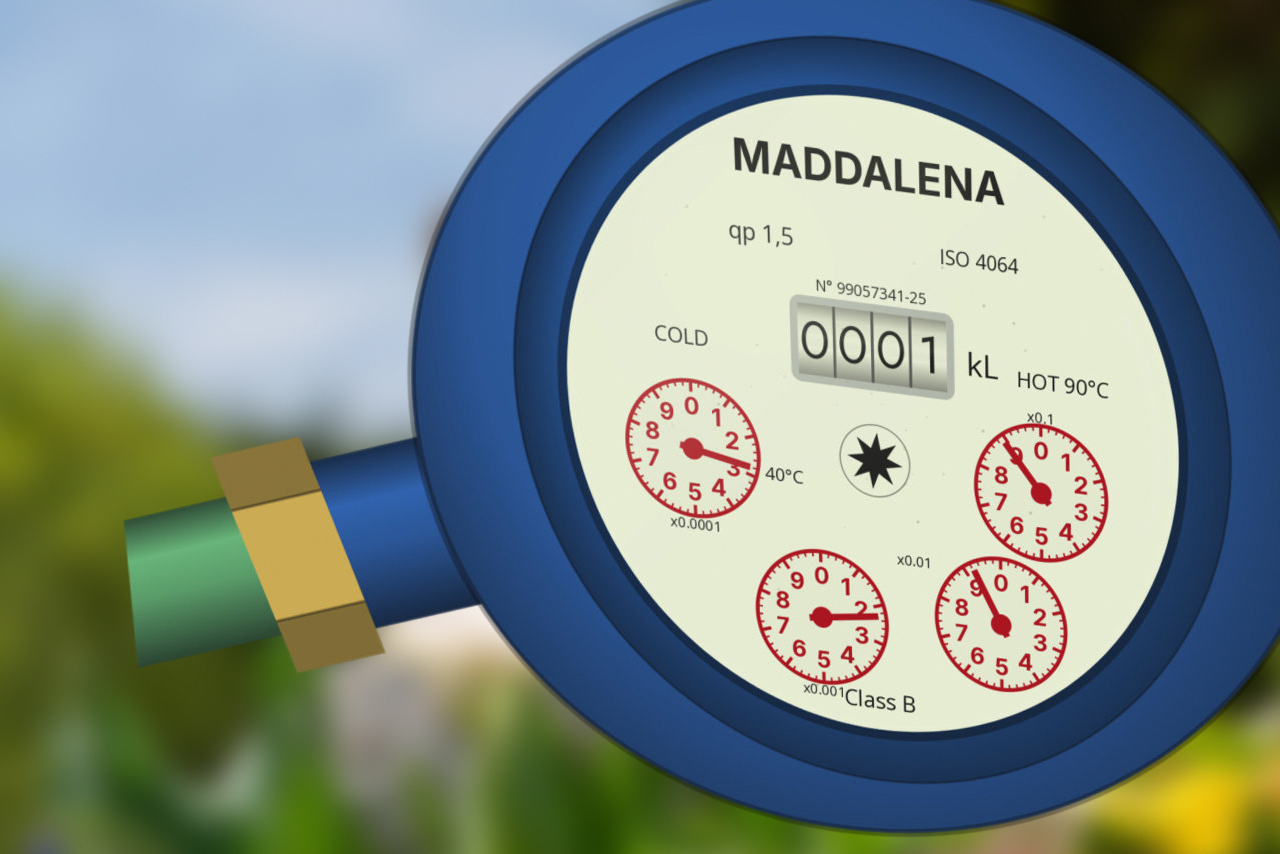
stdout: 1.8922; kL
